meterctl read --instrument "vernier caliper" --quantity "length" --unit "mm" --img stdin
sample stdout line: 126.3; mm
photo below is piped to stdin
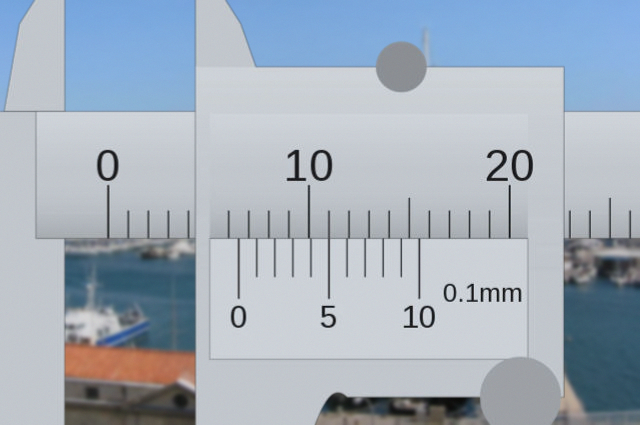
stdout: 6.5; mm
